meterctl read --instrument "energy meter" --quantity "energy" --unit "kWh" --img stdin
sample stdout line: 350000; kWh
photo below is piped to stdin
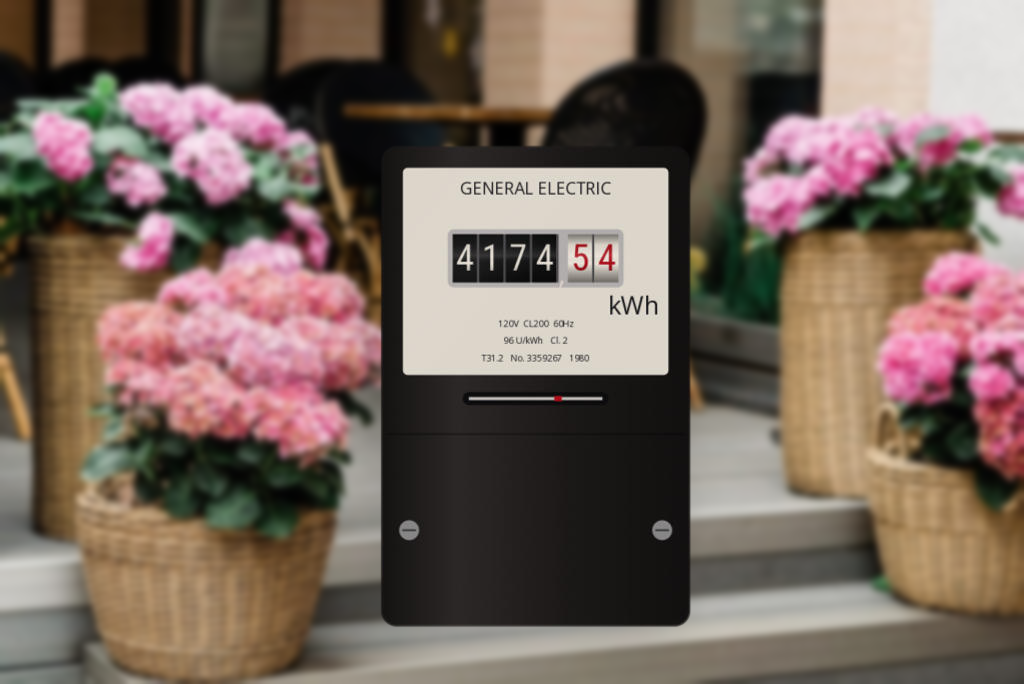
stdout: 4174.54; kWh
